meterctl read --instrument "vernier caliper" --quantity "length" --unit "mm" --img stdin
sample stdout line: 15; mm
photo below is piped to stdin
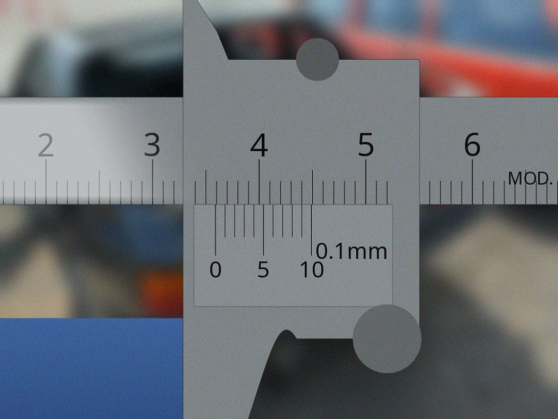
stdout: 35.9; mm
